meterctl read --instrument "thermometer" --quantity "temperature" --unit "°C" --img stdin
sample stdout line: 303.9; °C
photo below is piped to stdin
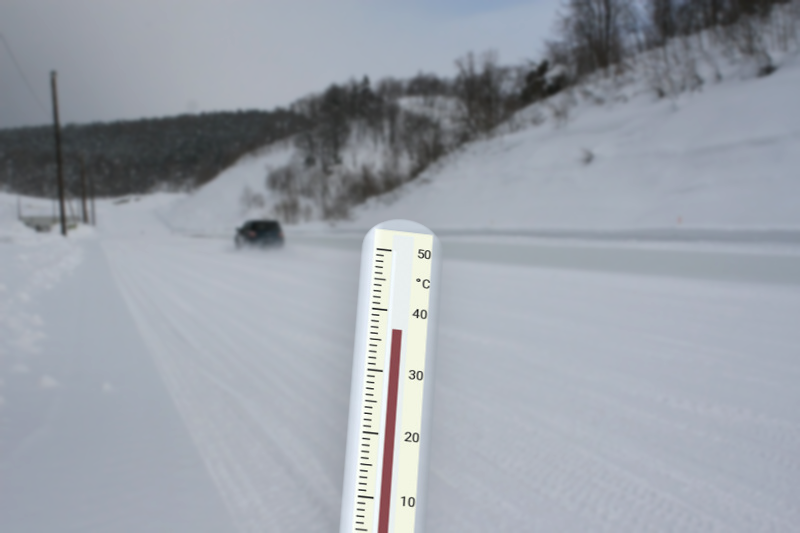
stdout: 37; °C
